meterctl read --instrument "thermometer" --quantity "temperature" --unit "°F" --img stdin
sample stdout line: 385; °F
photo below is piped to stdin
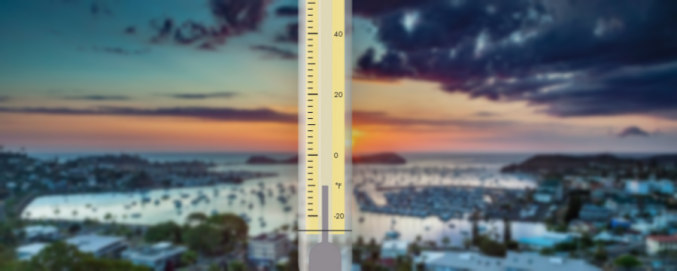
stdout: -10; °F
